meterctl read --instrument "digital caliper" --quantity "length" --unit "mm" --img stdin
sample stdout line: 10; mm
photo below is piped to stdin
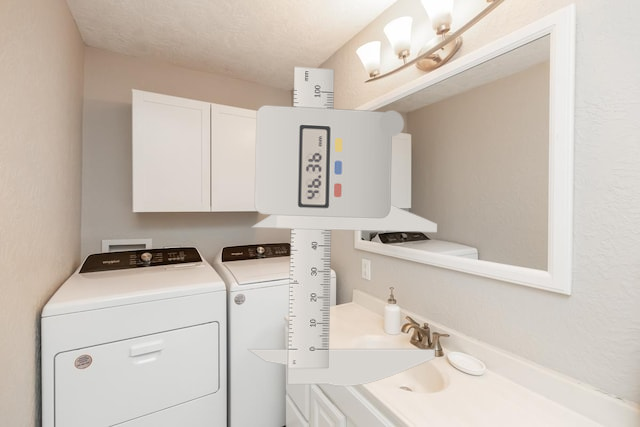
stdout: 46.36; mm
